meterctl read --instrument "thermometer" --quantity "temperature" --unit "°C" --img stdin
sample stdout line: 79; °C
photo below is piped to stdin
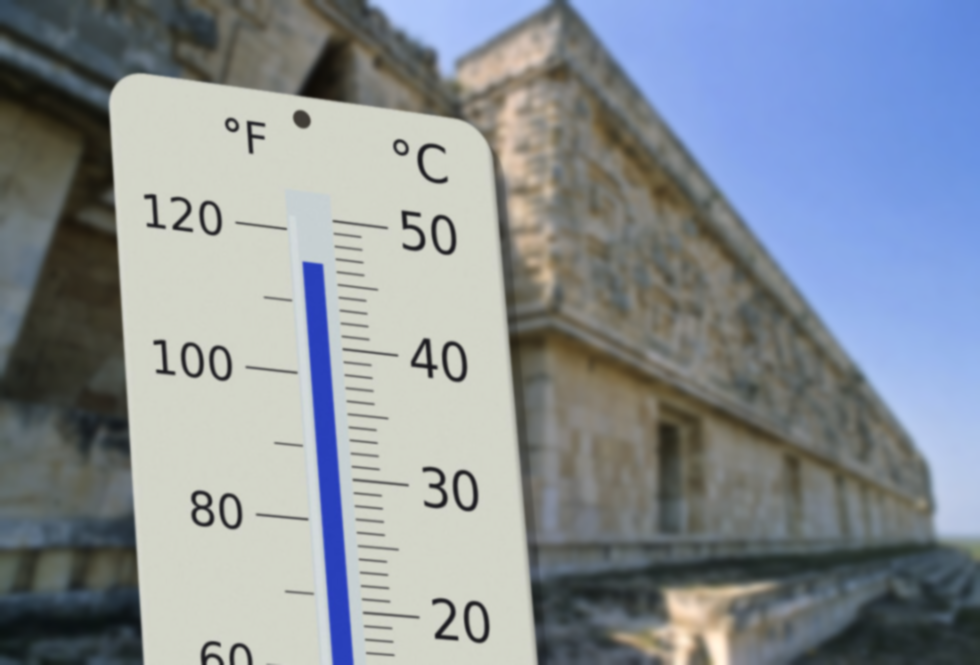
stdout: 46.5; °C
